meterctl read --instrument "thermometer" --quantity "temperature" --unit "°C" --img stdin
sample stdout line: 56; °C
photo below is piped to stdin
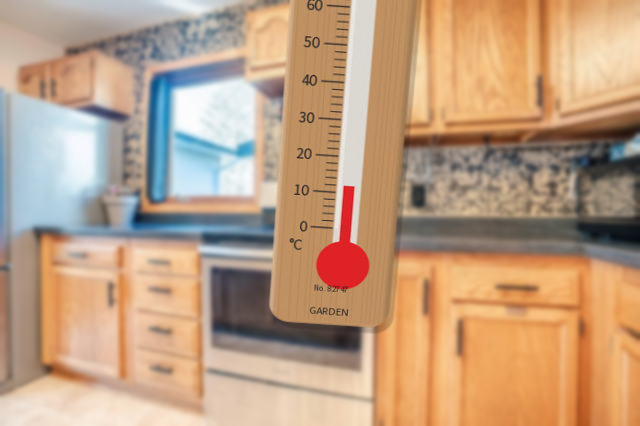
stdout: 12; °C
